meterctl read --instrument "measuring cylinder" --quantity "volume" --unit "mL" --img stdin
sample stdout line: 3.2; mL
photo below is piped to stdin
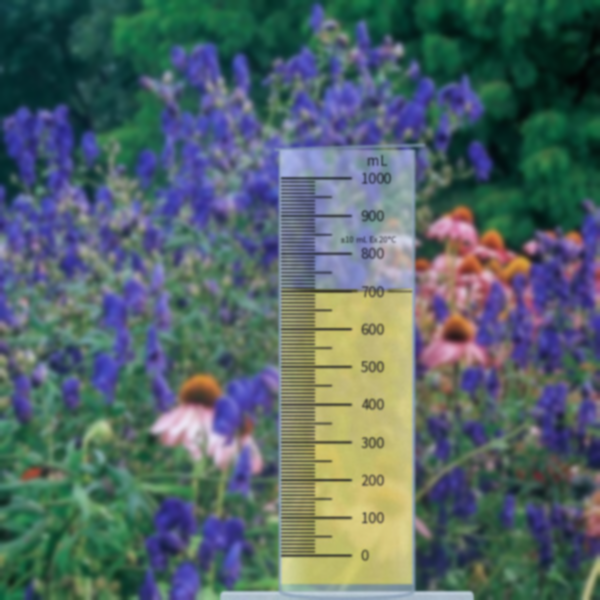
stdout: 700; mL
